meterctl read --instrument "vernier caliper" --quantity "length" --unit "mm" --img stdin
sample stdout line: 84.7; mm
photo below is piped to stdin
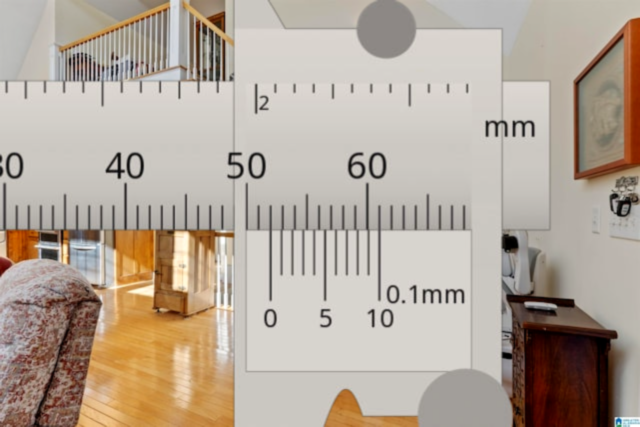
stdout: 52.0; mm
